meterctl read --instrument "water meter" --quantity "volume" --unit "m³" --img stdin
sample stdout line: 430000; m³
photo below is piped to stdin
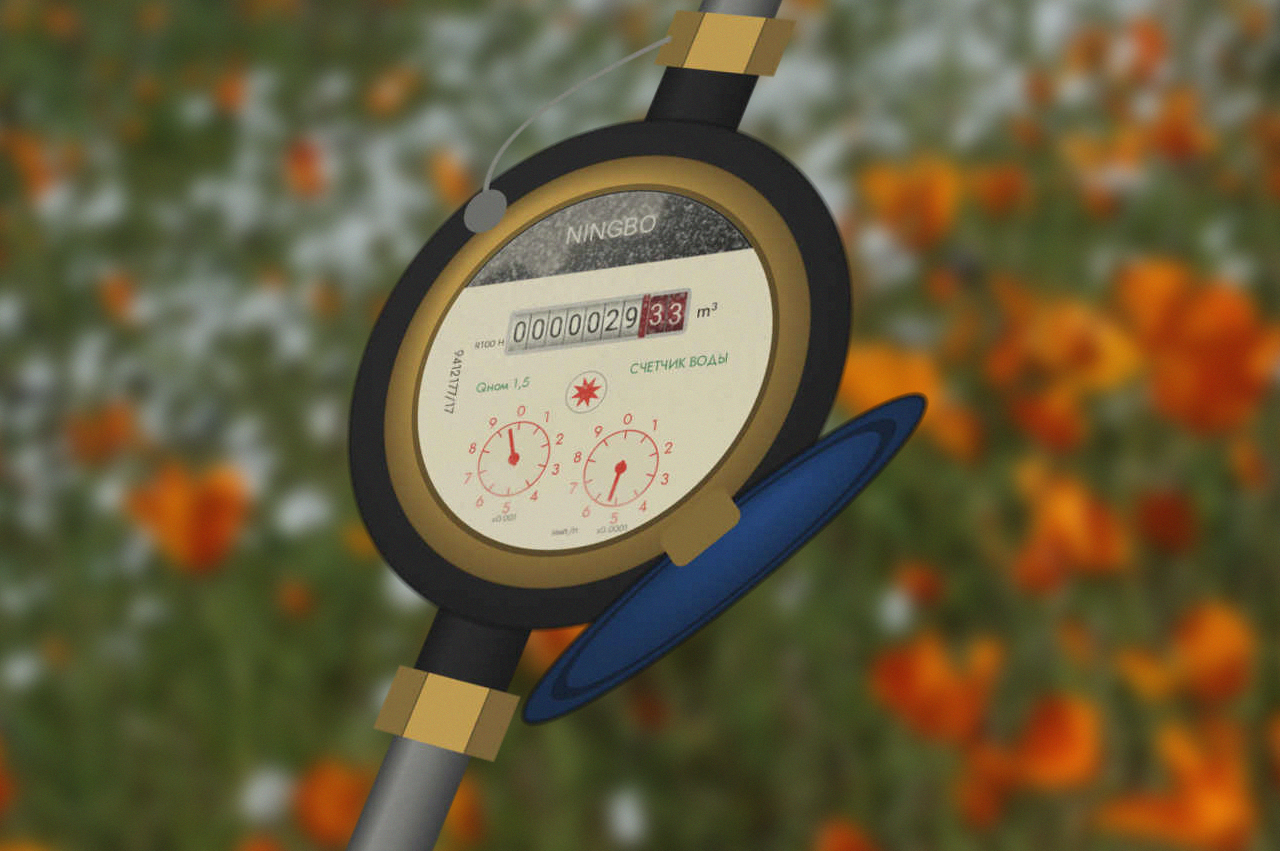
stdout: 29.3295; m³
